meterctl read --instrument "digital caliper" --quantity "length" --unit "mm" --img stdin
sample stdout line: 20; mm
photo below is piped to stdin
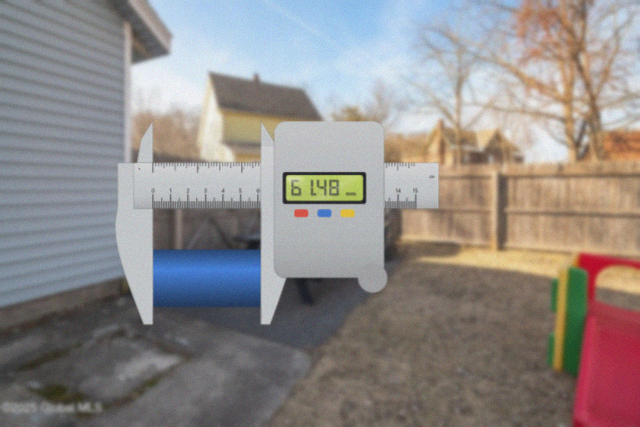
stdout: 61.48; mm
